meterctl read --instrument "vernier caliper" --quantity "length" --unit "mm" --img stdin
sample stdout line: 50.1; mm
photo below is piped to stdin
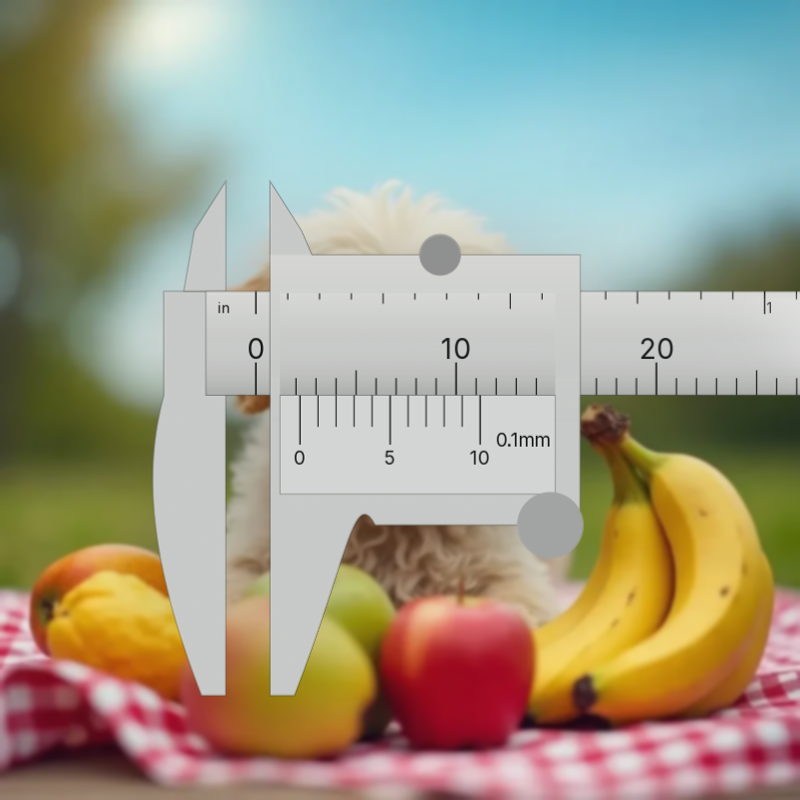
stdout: 2.2; mm
